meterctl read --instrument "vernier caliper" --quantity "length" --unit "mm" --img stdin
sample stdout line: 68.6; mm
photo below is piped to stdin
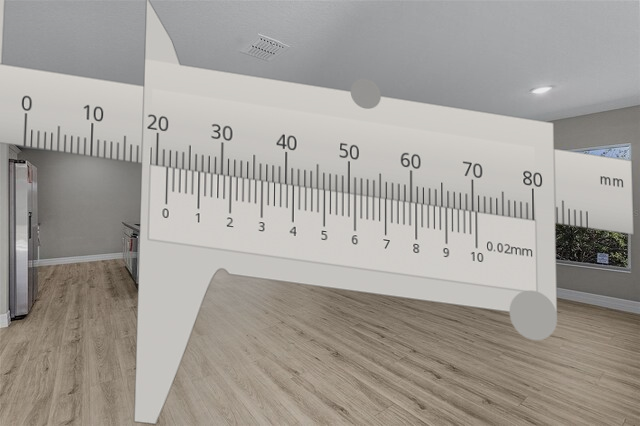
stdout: 21.6; mm
